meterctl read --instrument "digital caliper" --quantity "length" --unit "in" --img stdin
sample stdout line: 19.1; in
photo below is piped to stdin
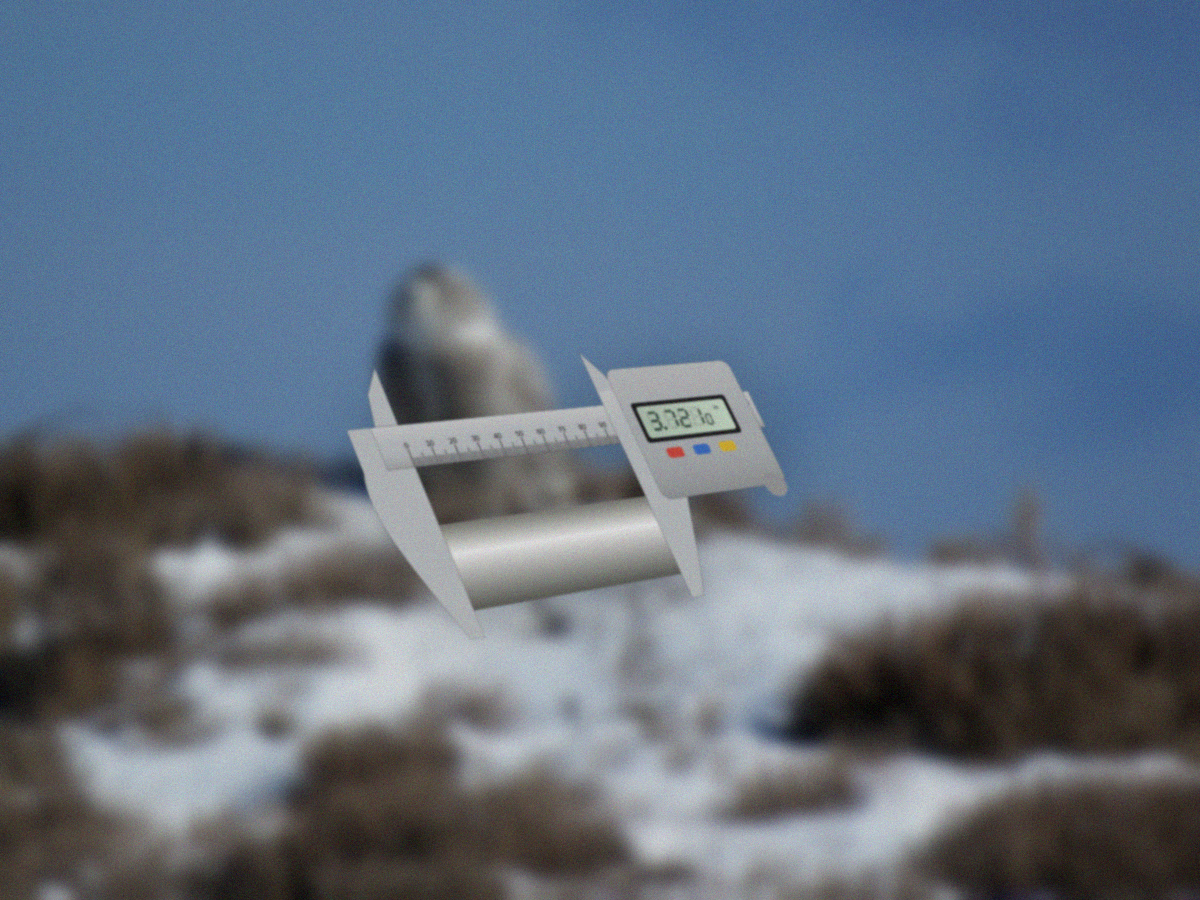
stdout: 3.7210; in
